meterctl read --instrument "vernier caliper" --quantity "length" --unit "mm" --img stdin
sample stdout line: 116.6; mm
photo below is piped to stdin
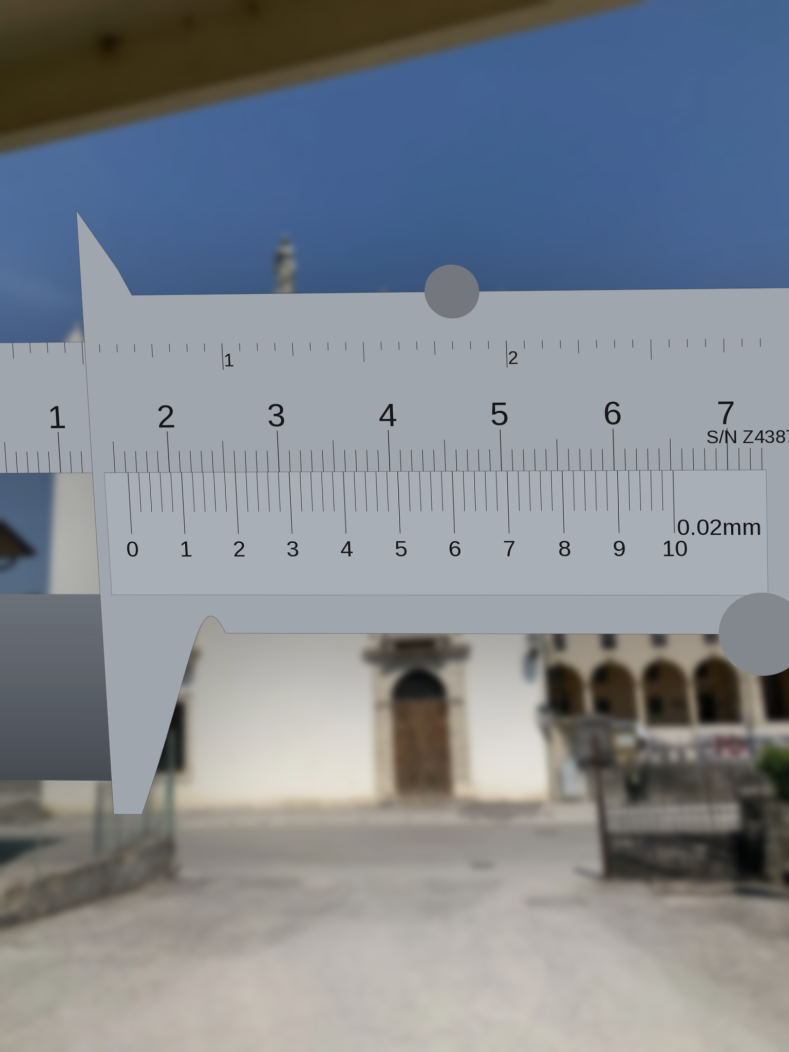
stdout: 16.2; mm
